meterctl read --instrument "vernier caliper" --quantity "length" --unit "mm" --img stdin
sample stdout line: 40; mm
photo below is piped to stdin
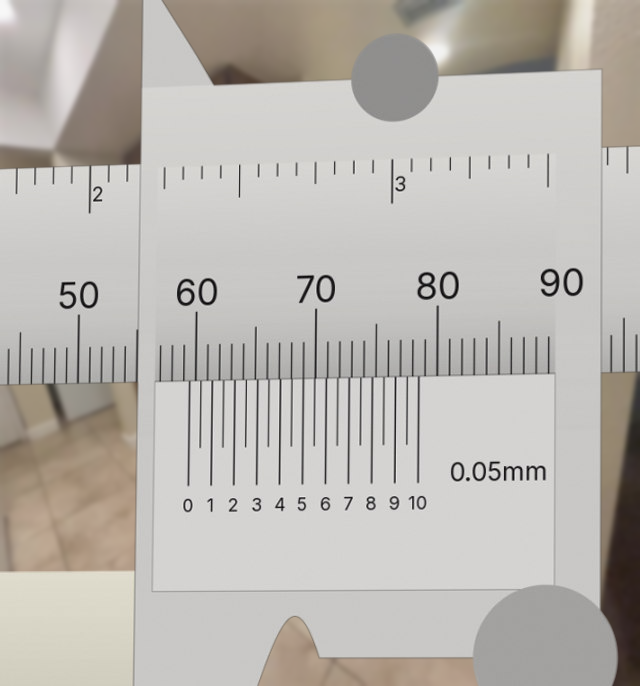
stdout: 59.5; mm
